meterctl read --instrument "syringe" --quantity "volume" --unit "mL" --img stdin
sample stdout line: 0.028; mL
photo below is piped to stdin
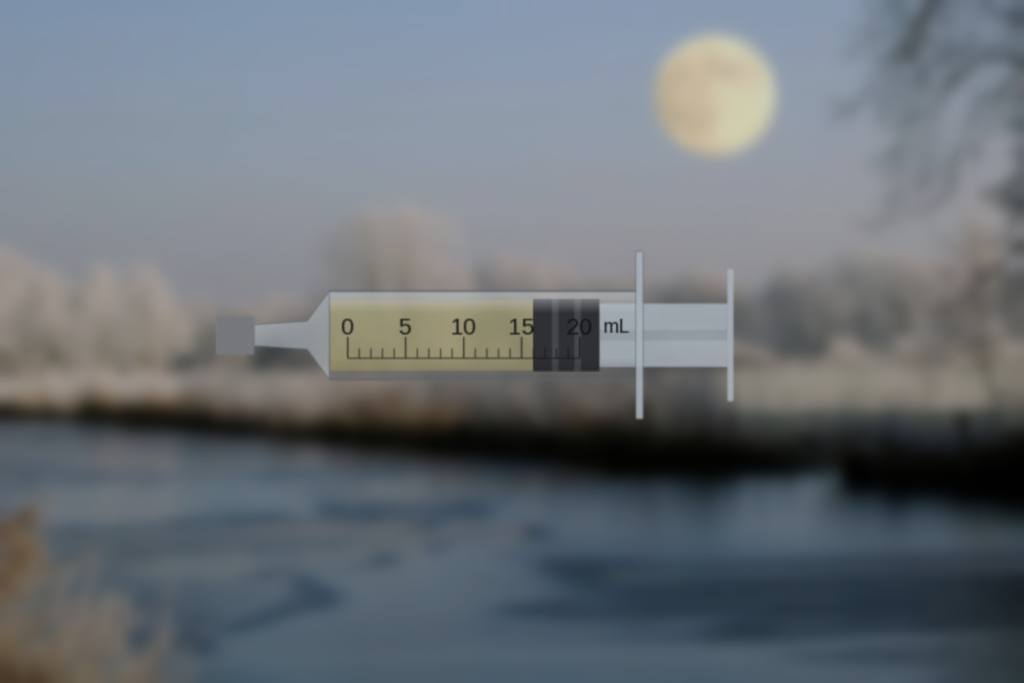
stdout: 16; mL
